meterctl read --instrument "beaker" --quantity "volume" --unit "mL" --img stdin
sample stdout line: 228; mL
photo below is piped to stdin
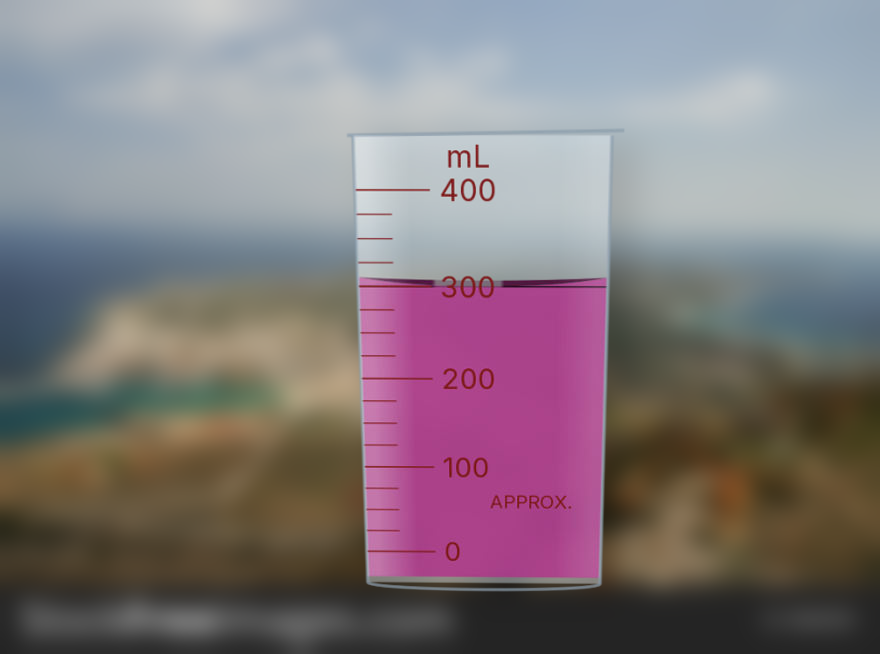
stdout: 300; mL
